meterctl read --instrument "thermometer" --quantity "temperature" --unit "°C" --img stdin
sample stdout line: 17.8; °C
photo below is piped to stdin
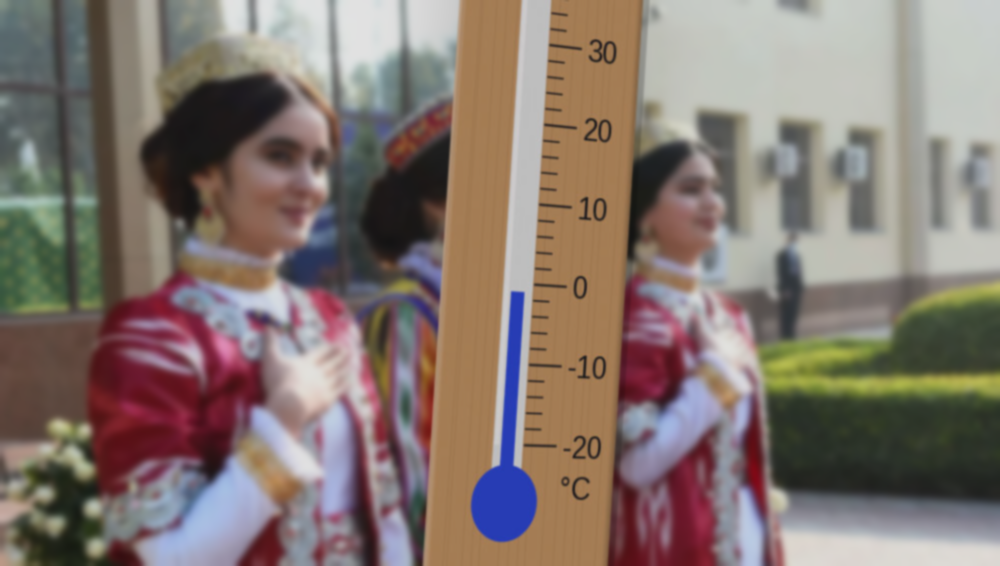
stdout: -1; °C
